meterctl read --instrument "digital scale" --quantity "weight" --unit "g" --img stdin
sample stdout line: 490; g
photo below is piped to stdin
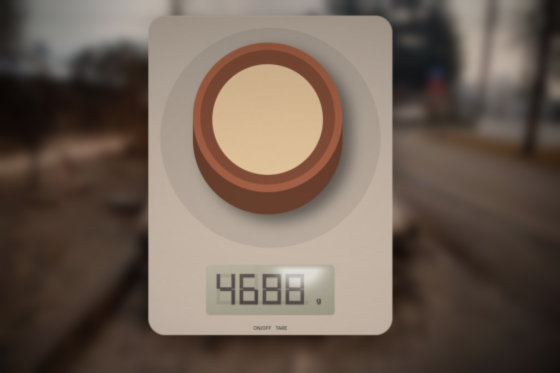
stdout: 4688; g
